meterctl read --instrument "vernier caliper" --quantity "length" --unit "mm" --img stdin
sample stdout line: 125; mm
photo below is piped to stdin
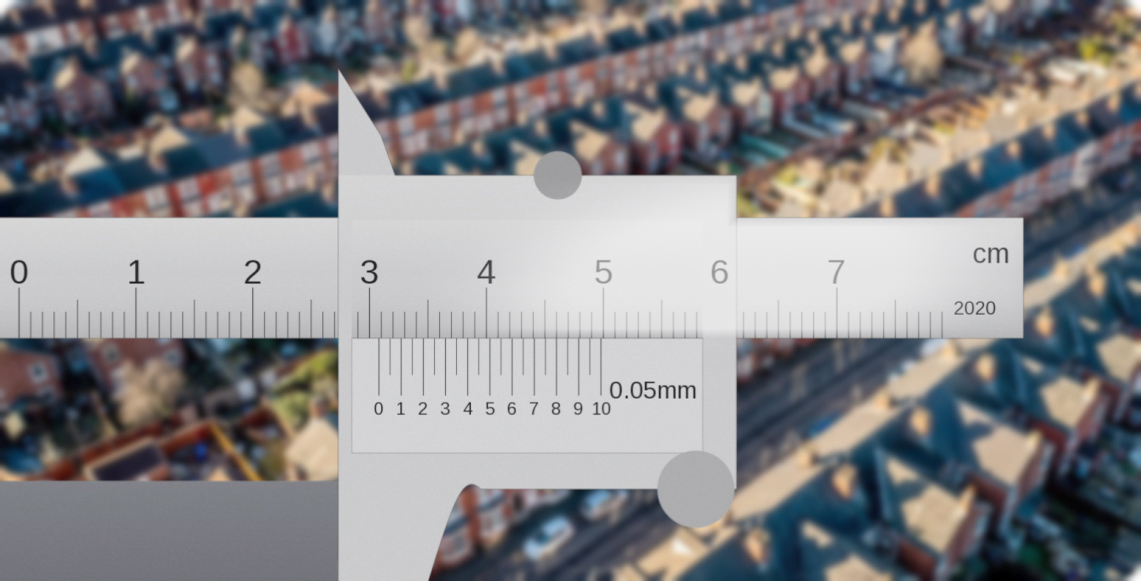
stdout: 30.8; mm
